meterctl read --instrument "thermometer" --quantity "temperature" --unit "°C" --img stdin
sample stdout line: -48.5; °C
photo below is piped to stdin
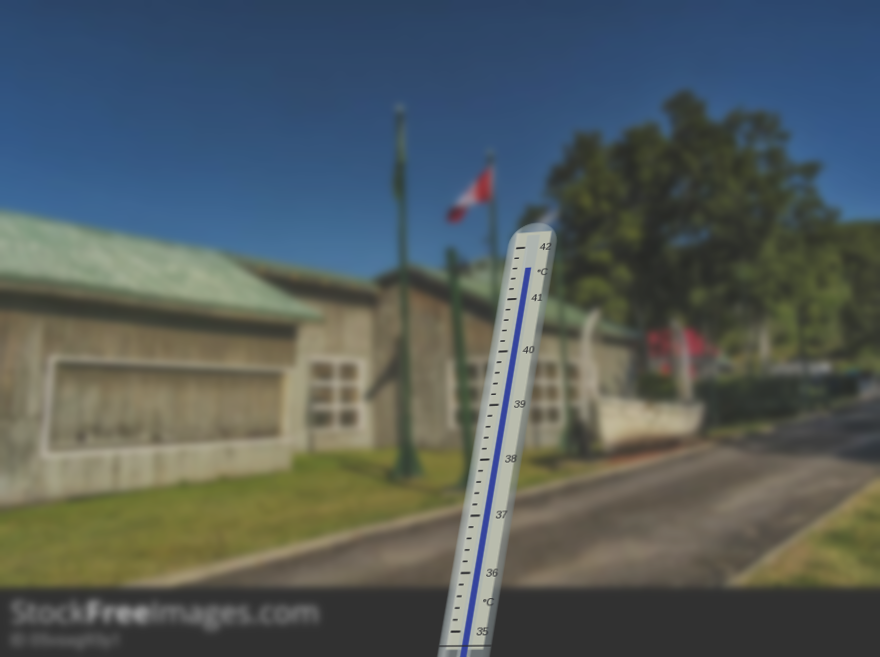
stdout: 41.6; °C
